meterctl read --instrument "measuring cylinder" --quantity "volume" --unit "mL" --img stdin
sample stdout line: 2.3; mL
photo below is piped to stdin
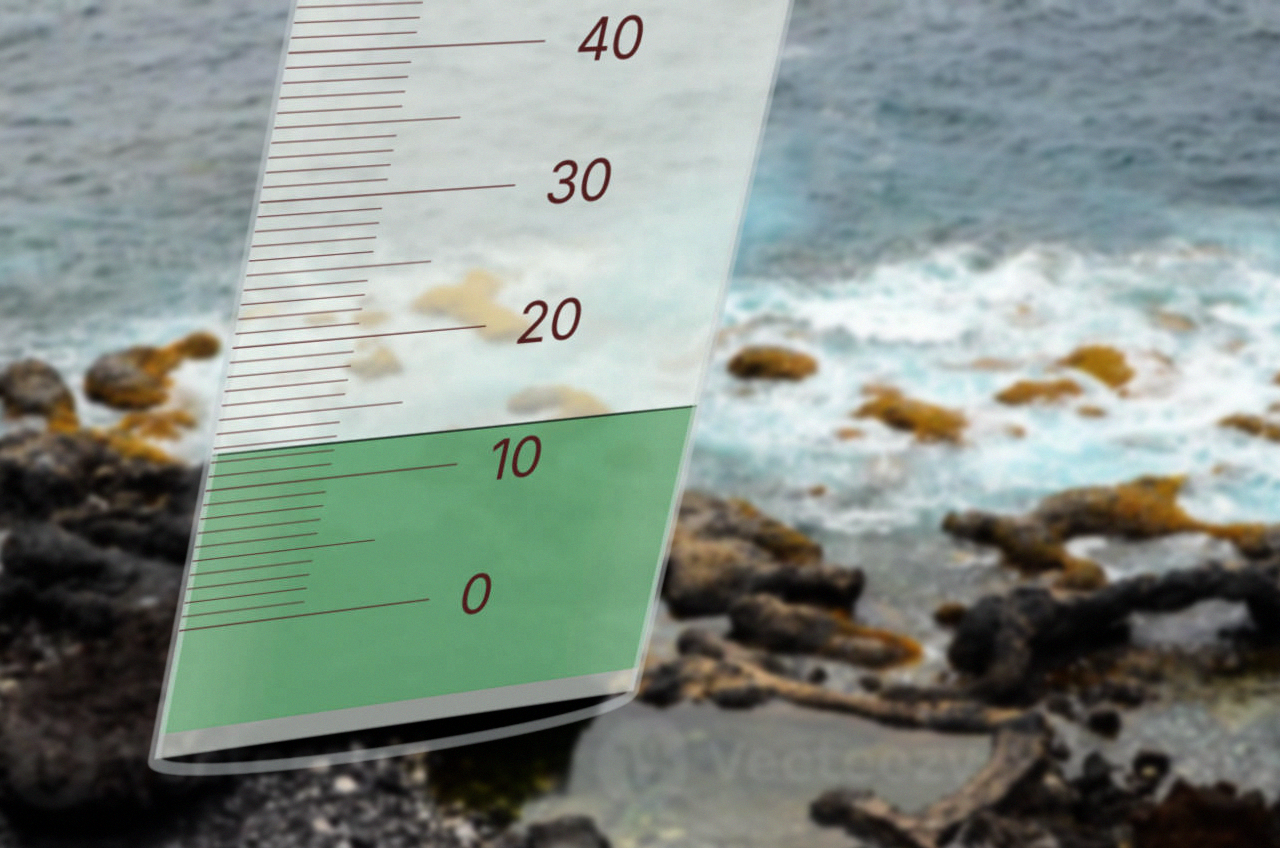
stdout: 12.5; mL
